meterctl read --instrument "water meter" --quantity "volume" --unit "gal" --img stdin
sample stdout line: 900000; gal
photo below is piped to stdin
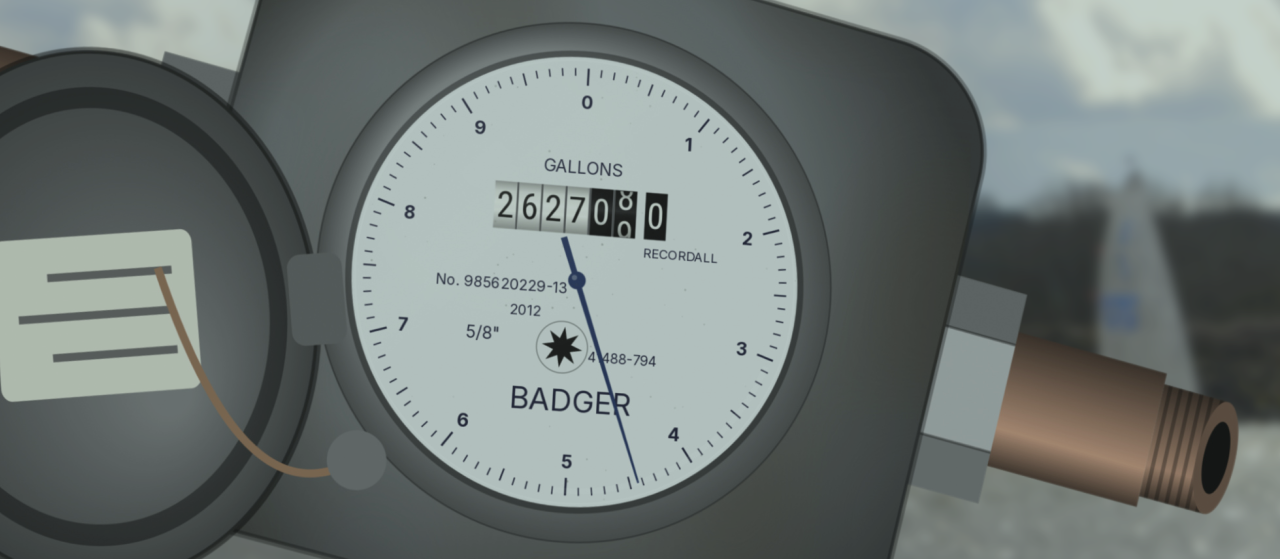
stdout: 2627084.4; gal
